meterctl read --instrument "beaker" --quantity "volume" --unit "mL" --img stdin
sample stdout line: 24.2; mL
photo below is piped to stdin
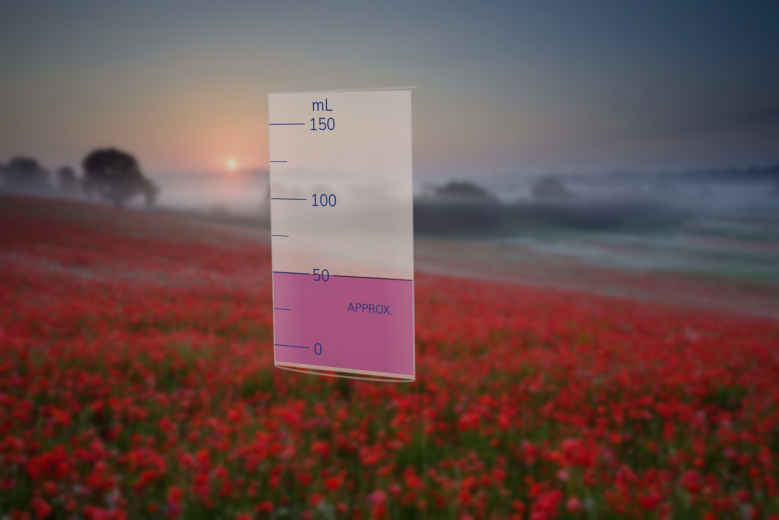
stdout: 50; mL
